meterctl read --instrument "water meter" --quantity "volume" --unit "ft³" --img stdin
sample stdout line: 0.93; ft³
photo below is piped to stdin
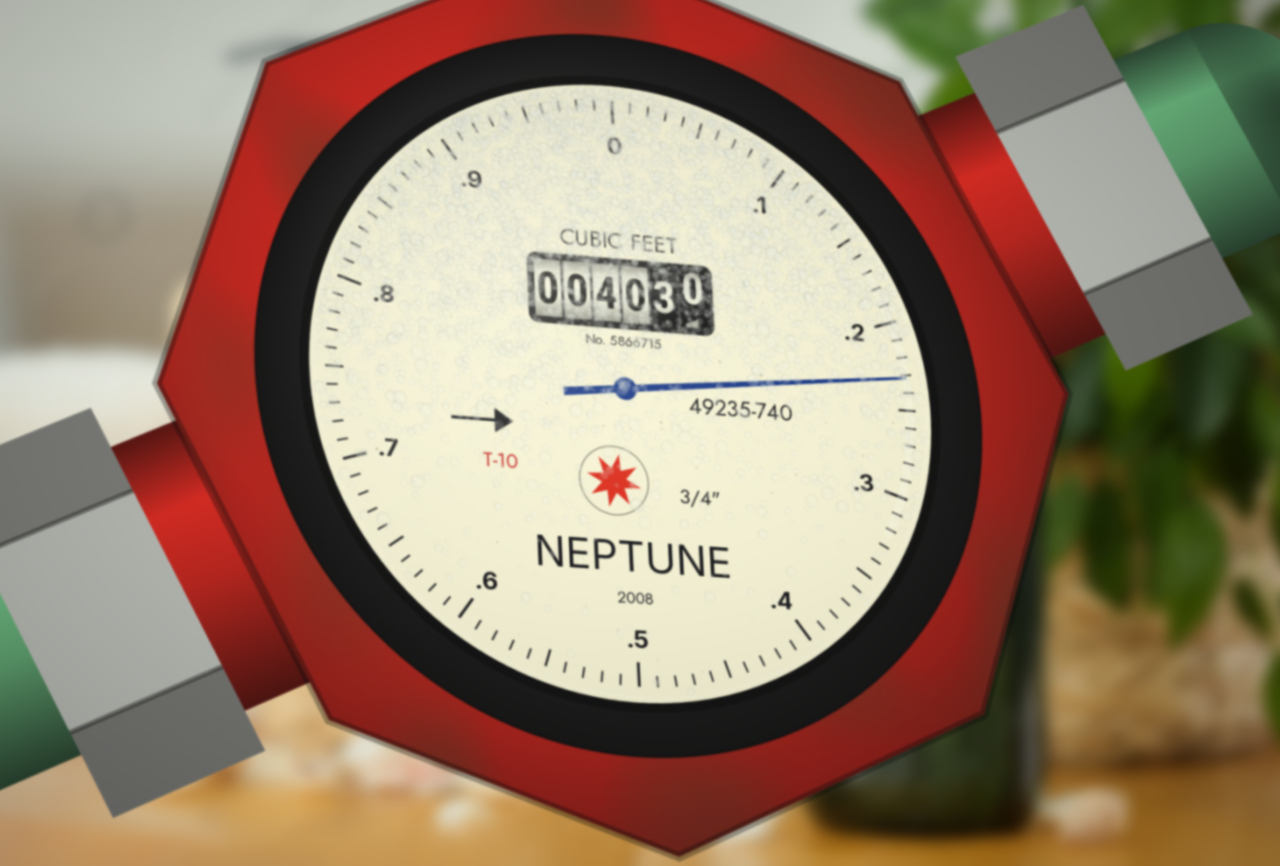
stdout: 4030.23; ft³
